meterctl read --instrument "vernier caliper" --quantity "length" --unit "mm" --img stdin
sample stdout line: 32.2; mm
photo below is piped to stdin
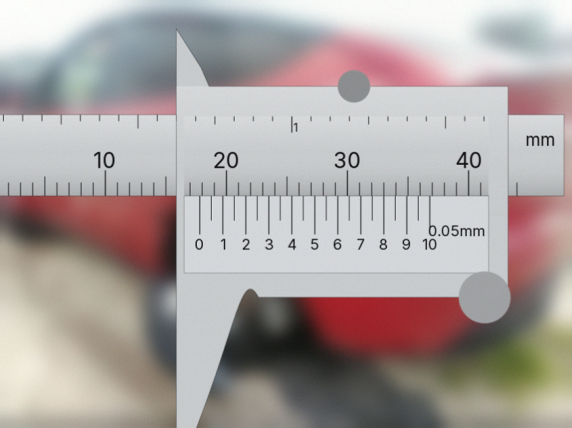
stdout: 17.8; mm
